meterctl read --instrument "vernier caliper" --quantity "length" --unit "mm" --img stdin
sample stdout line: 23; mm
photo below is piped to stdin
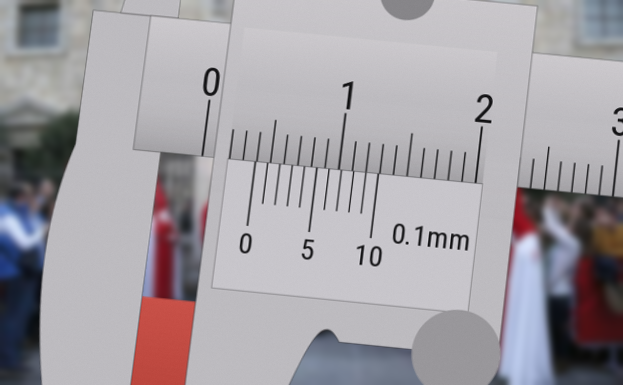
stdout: 3.9; mm
